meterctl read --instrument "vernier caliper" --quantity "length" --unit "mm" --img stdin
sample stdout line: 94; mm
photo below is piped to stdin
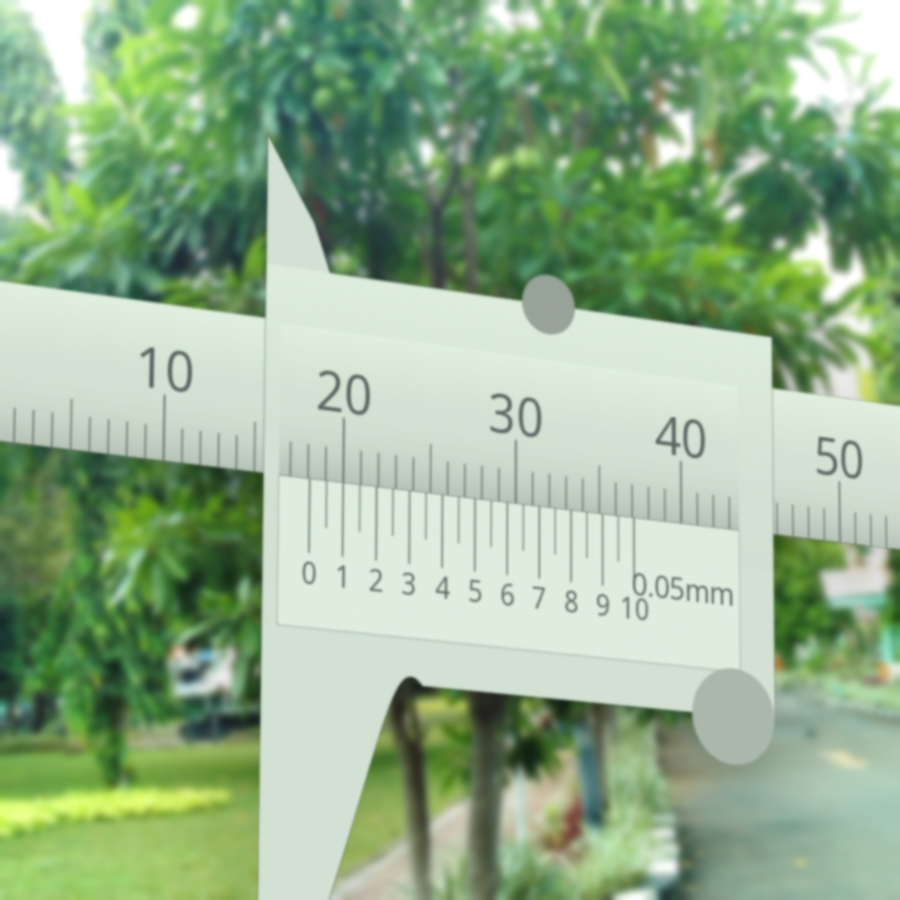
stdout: 18.1; mm
